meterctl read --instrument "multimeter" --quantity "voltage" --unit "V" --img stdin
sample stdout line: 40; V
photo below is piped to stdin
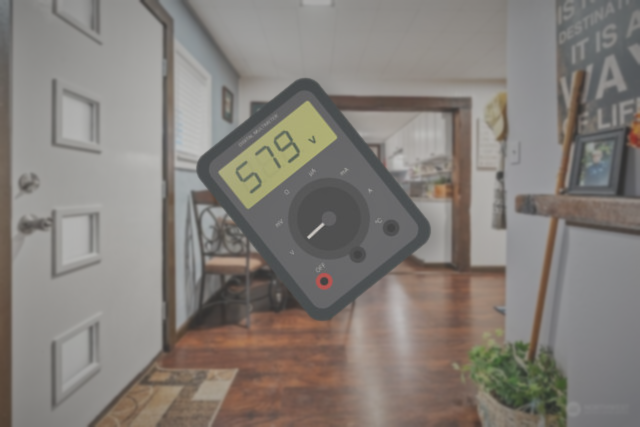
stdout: 579; V
